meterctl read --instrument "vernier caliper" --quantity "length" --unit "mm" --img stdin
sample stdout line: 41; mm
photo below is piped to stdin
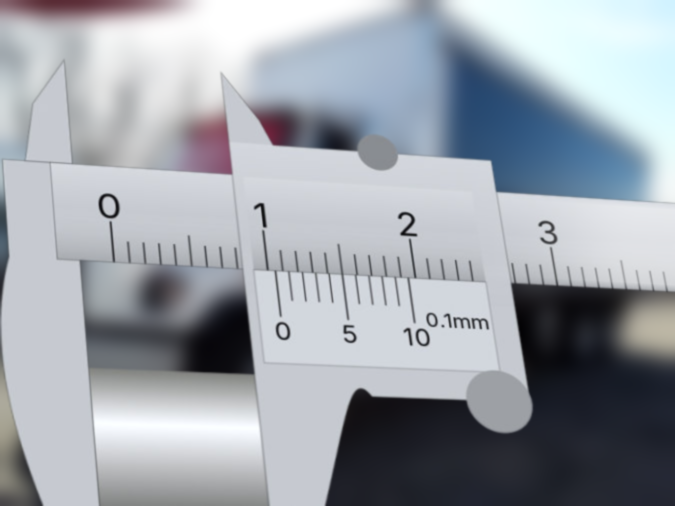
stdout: 10.5; mm
